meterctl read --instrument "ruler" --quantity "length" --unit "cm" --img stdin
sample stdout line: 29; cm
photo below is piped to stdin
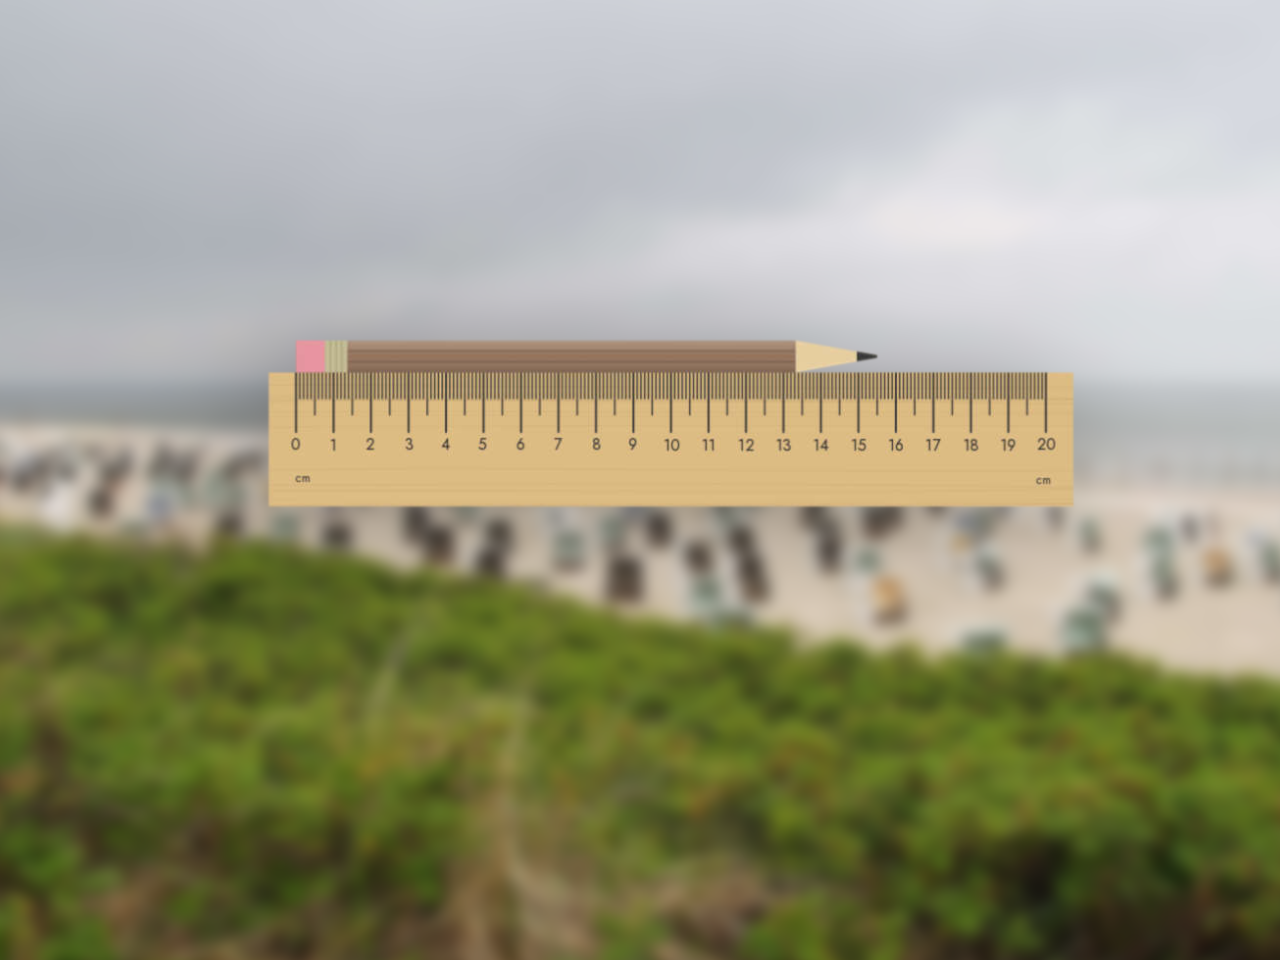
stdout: 15.5; cm
